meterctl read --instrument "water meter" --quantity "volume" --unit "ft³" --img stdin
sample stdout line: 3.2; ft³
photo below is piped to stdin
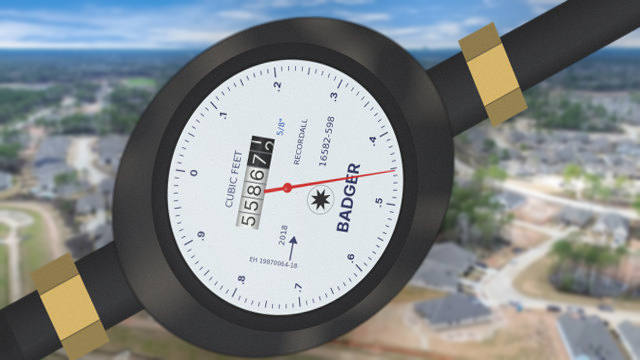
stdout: 558671.45; ft³
